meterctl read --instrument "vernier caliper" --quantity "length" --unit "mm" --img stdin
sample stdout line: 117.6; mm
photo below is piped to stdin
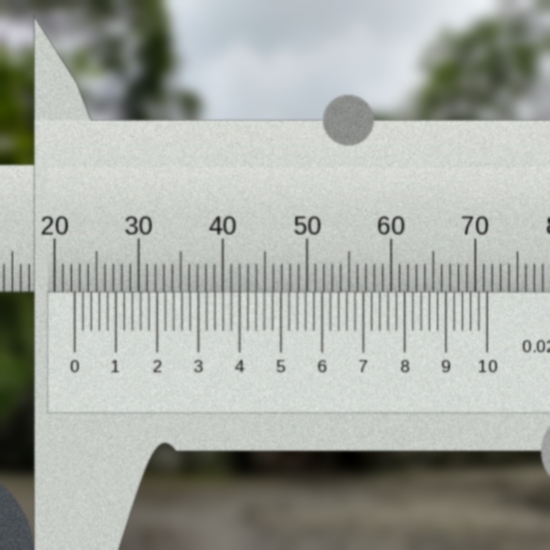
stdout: 22.4; mm
